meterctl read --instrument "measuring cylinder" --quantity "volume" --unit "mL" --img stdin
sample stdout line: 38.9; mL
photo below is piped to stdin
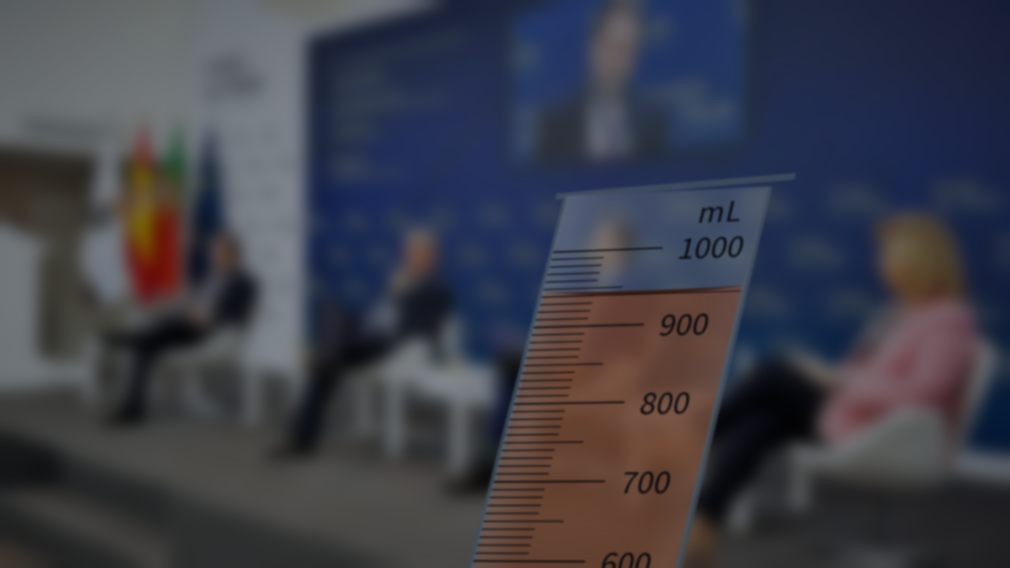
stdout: 940; mL
